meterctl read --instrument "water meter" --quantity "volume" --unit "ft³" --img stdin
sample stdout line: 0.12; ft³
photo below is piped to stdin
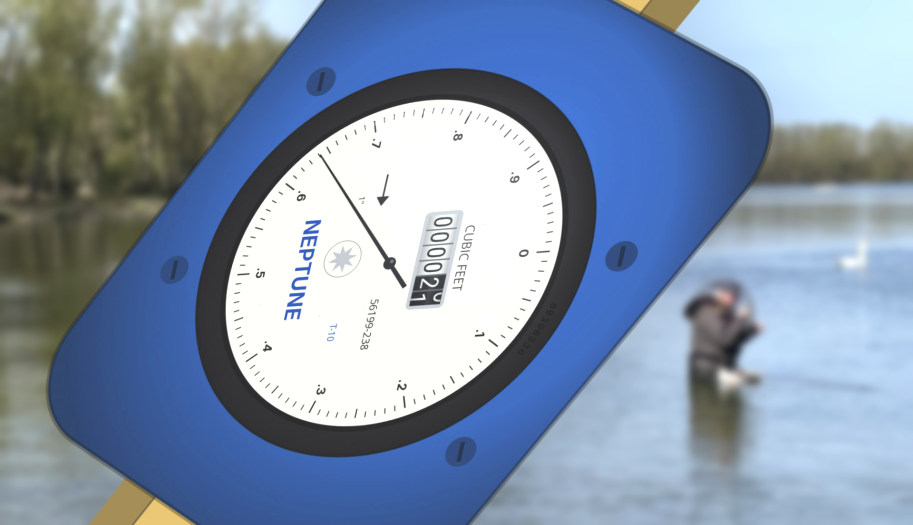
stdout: 20.64; ft³
